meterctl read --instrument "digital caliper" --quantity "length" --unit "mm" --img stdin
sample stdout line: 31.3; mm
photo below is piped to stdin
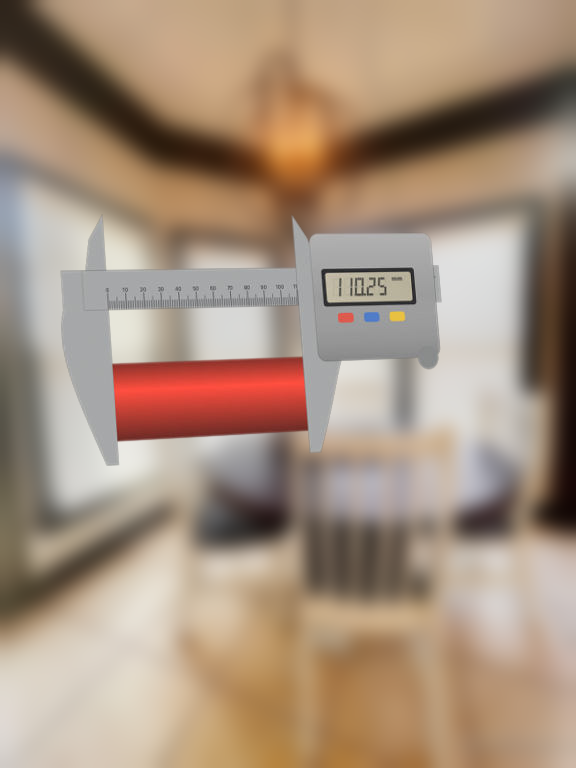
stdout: 110.25; mm
